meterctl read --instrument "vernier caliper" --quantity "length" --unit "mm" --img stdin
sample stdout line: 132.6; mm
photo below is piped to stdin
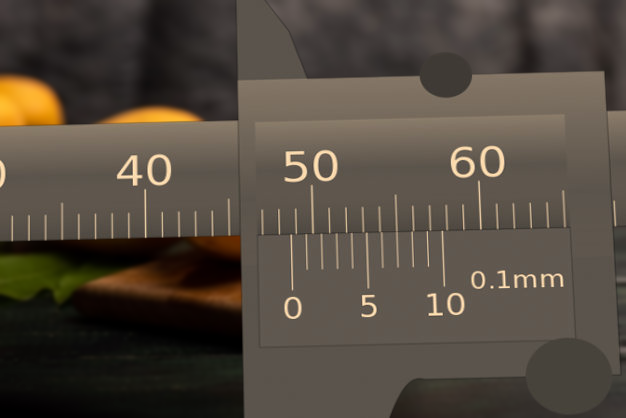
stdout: 48.7; mm
